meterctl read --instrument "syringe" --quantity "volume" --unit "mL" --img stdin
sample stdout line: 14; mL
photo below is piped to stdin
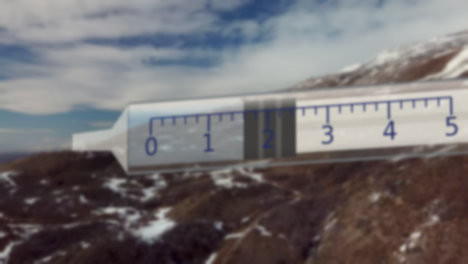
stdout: 1.6; mL
